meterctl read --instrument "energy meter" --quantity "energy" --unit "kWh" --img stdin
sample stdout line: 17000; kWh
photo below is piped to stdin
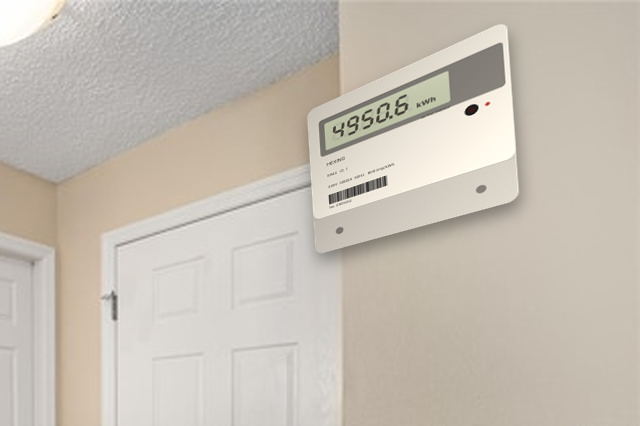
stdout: 4950.6; kWh
